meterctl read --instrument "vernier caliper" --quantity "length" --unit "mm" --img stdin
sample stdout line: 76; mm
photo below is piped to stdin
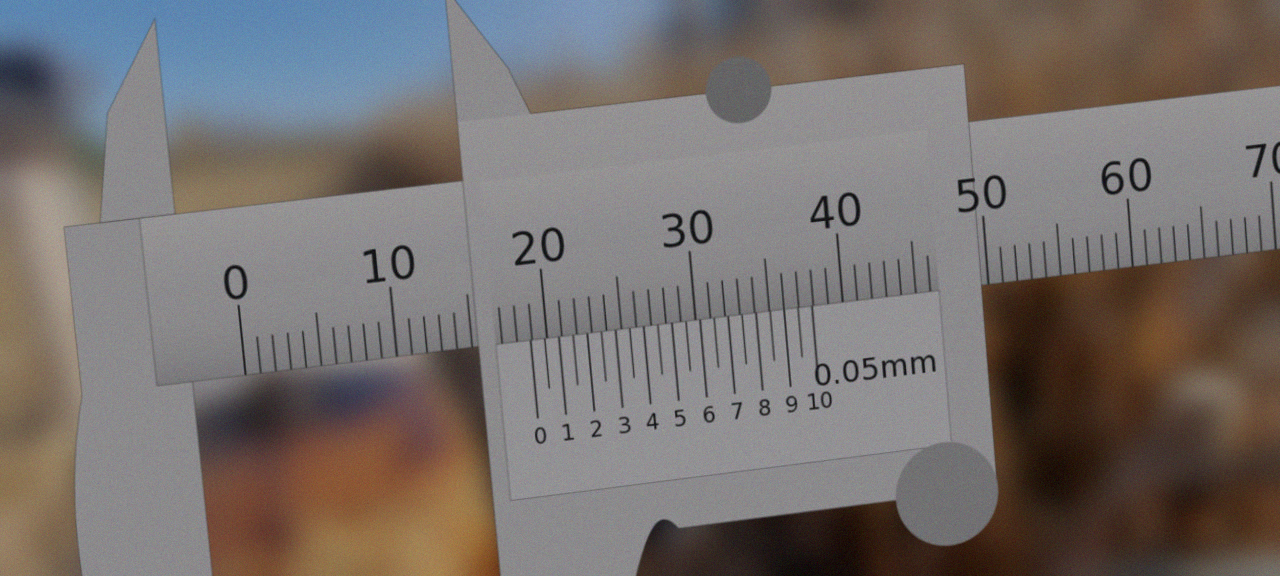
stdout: 18.9; mm
